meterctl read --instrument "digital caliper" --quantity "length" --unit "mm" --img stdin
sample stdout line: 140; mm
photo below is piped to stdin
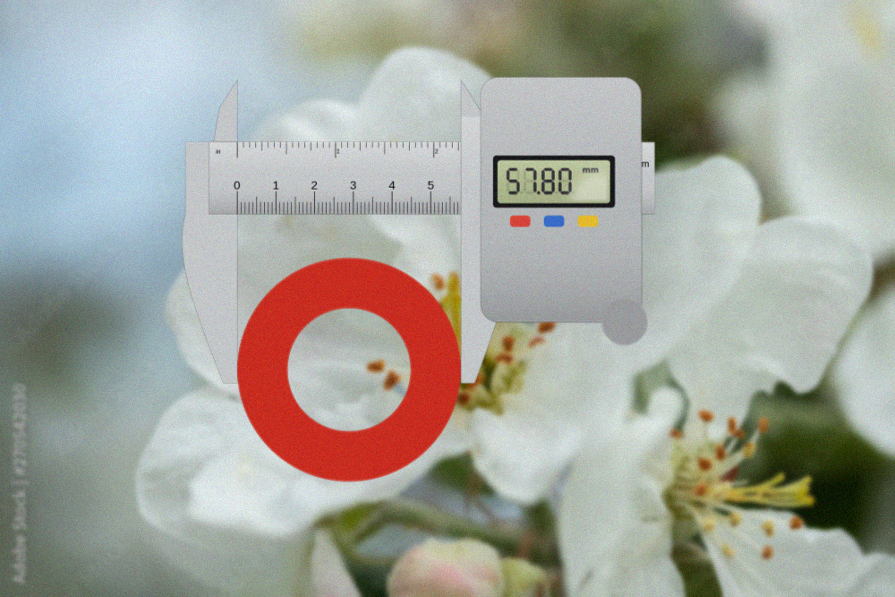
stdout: 57.80; mm
